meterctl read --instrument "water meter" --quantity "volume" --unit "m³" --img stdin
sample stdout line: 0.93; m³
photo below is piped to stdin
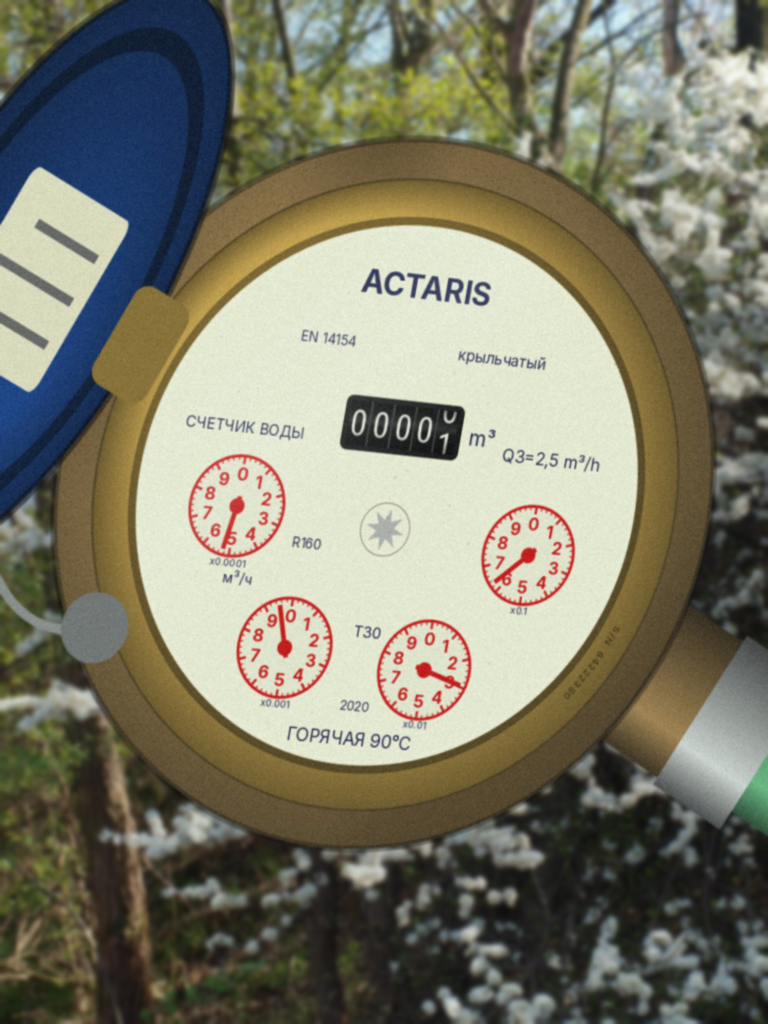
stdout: 0.6295; m³
